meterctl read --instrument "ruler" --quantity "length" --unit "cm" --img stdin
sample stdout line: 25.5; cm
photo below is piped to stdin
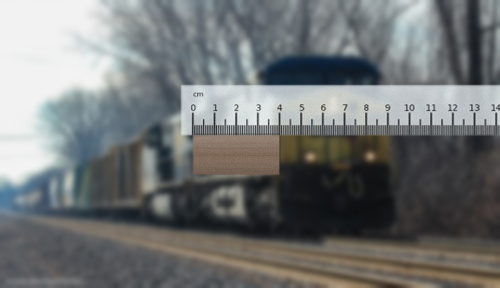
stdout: 4; cm
